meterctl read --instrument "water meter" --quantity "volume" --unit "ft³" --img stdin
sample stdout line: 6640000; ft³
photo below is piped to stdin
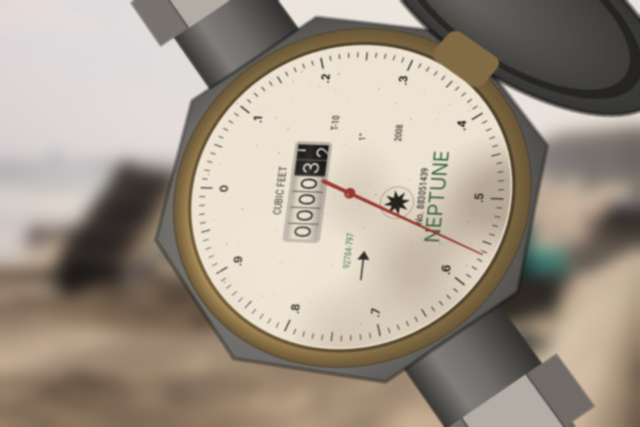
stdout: 31.56; ft³
